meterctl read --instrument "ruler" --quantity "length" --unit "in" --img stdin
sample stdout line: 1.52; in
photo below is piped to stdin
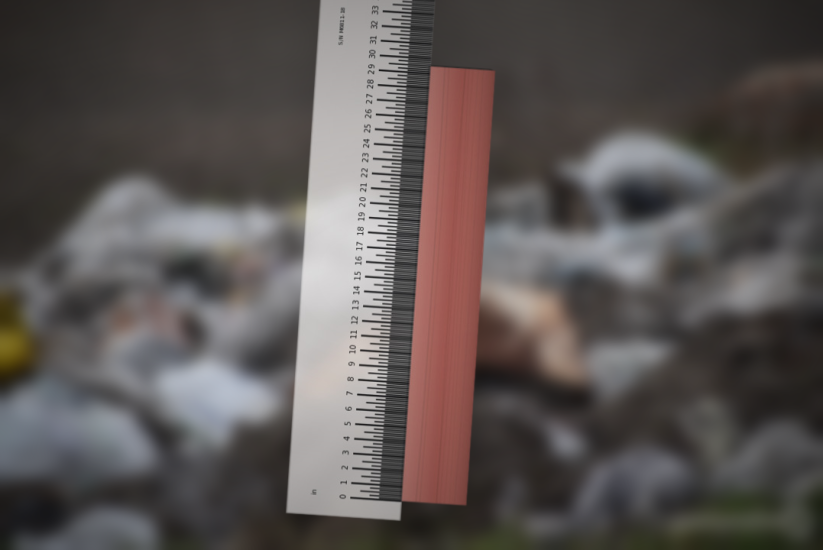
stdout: 29.5; in
